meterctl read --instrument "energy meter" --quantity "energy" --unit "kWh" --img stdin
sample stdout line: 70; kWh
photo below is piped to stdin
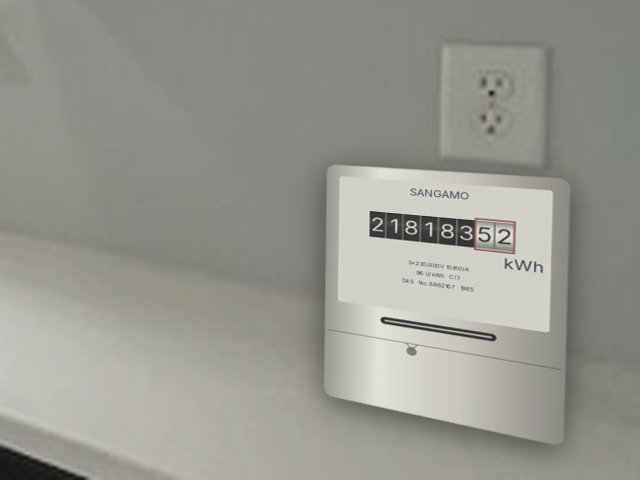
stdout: 218183.52; kWh
